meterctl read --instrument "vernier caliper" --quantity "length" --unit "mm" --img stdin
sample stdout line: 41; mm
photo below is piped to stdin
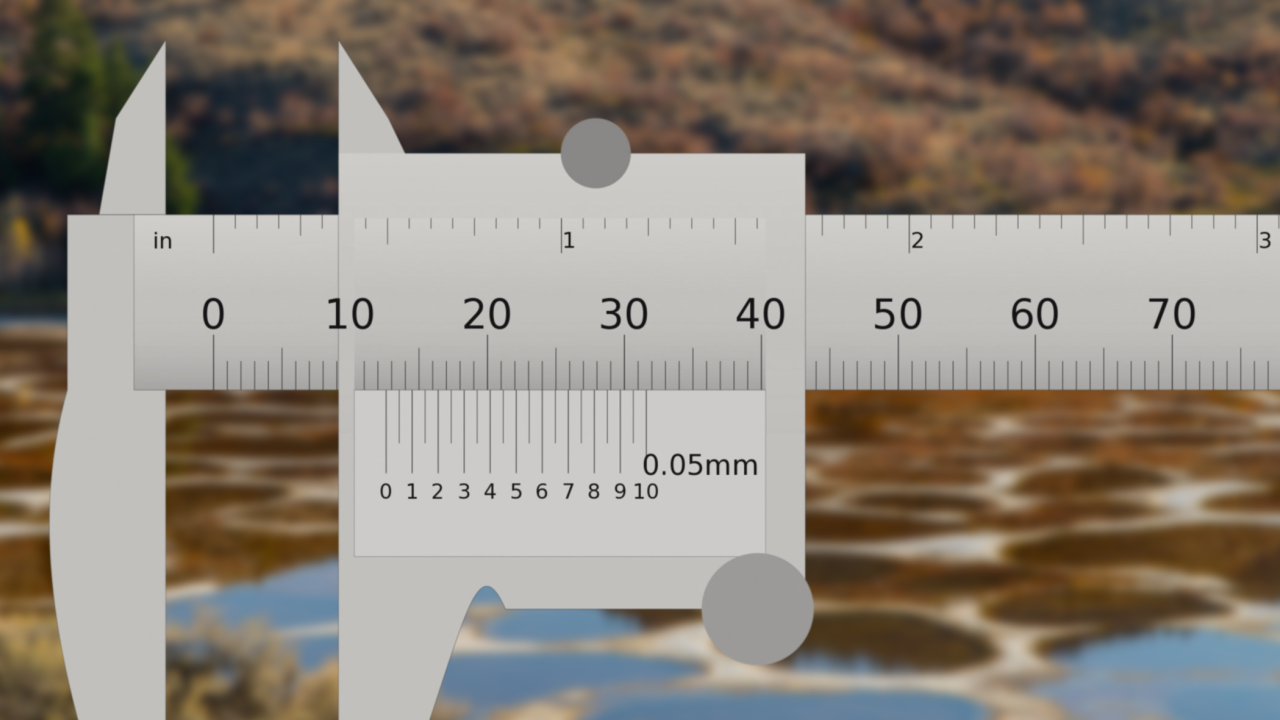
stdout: 12.6; mm
